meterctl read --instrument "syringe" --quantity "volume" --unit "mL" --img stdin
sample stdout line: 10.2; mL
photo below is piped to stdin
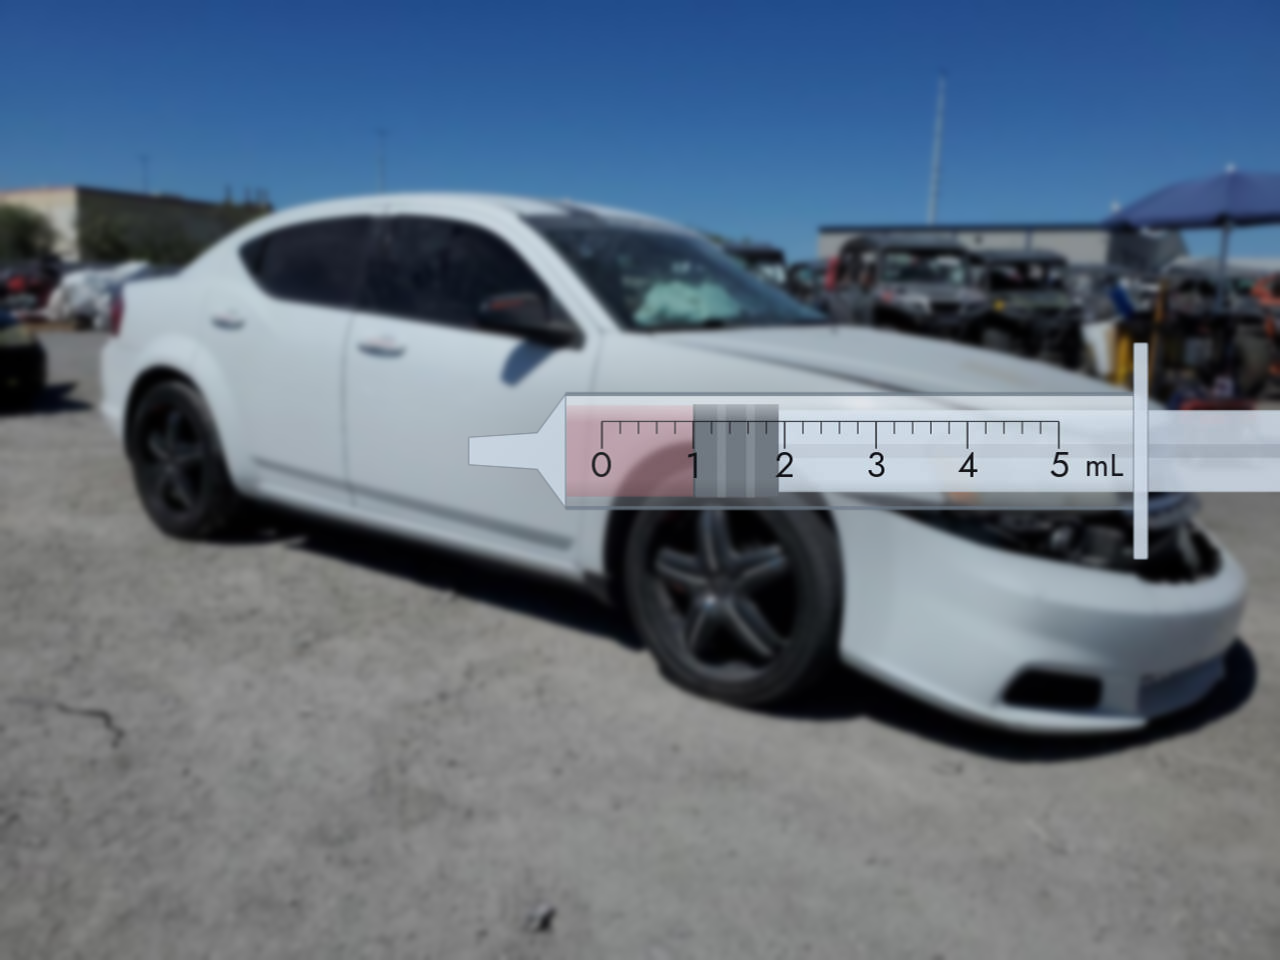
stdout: 1; mL
